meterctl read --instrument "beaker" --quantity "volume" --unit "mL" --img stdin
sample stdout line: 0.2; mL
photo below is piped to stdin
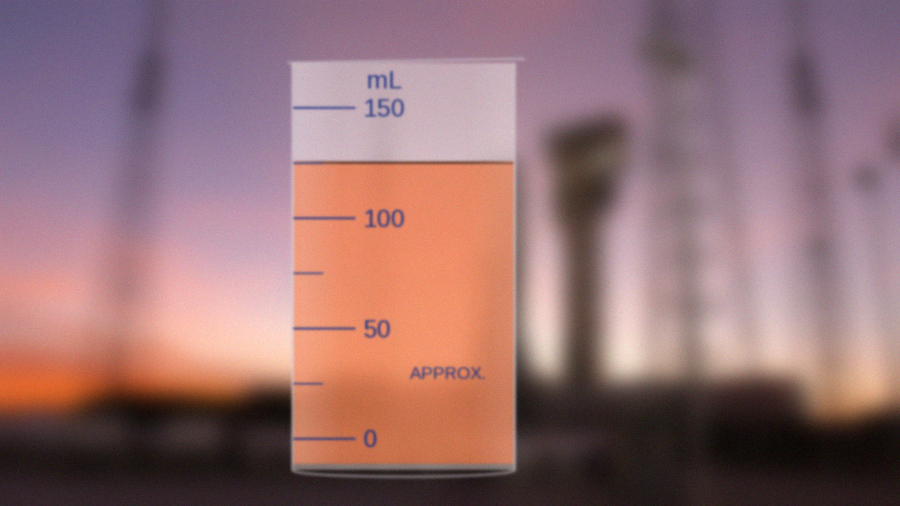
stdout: 125; mL
